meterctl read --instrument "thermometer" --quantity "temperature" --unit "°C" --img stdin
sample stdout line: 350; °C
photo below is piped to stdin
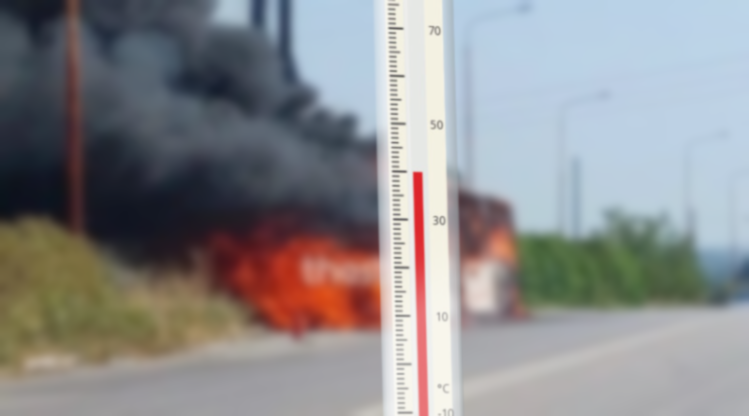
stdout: 40; °C
